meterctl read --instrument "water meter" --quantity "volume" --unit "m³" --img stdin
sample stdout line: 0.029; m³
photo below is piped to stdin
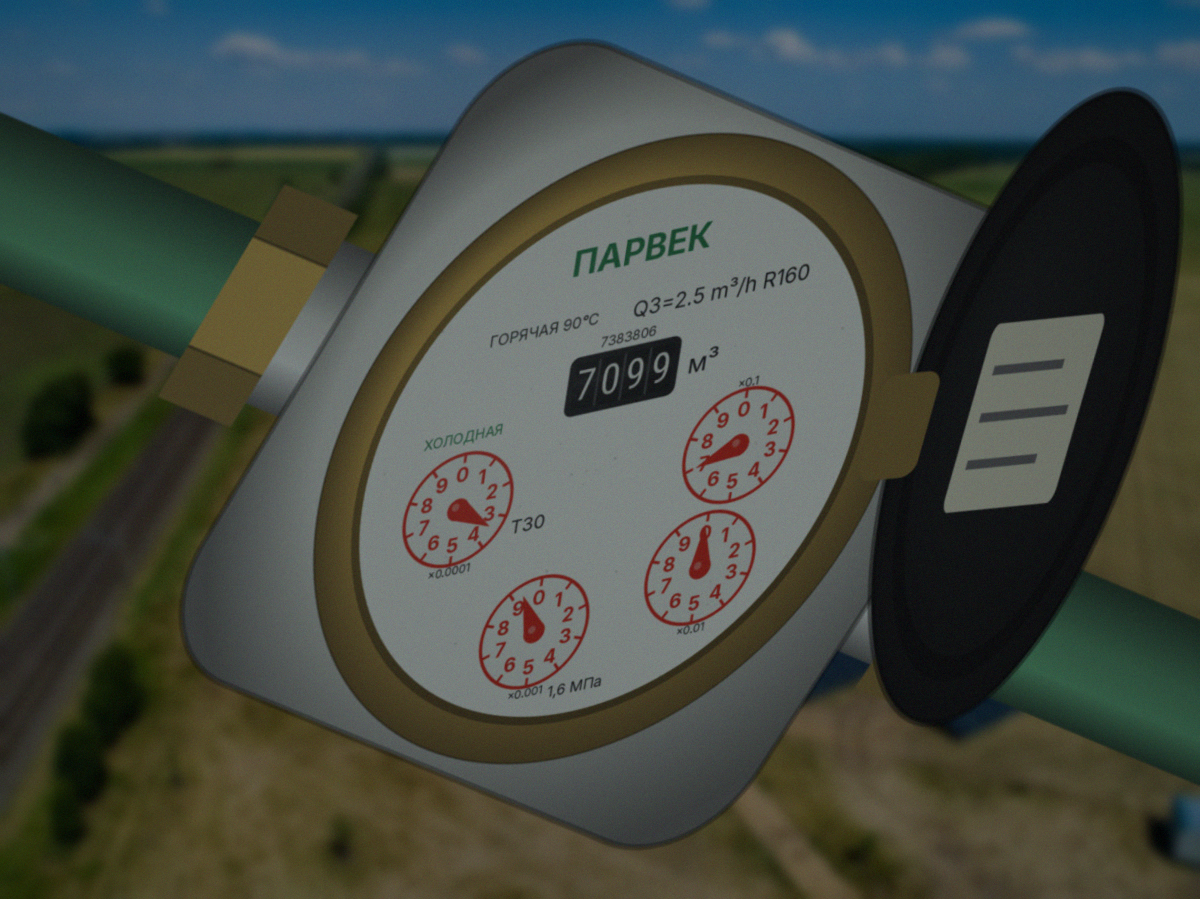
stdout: 7099.6993; m³
